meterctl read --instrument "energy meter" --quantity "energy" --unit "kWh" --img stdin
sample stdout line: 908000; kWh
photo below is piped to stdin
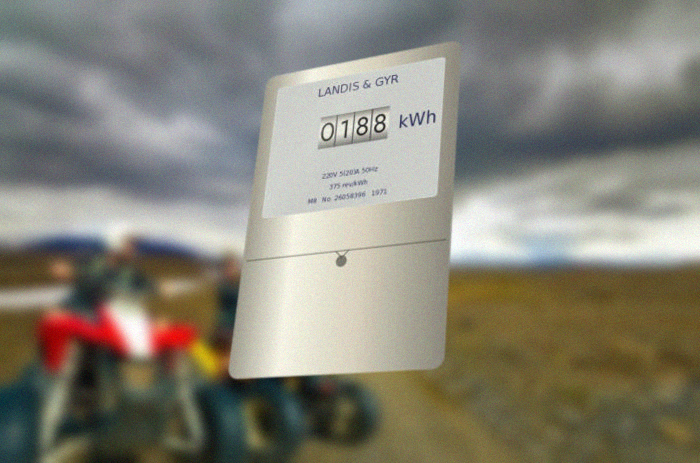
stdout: 188; kWh
